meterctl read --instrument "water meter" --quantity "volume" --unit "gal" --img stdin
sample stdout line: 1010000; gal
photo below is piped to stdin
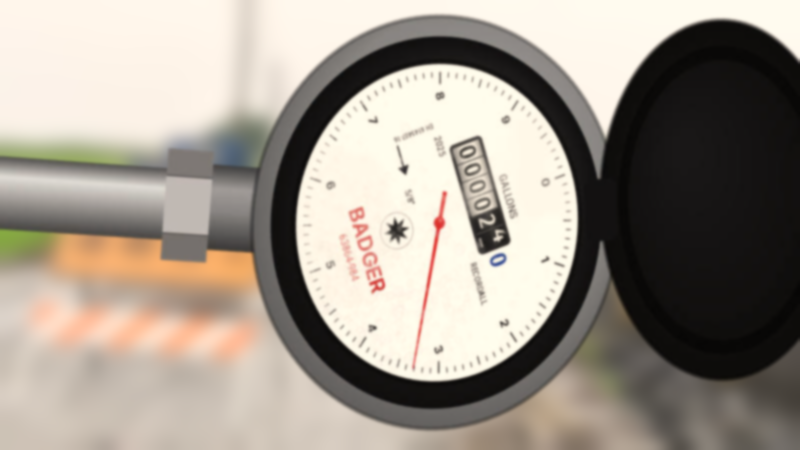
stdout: 243.3; gal
